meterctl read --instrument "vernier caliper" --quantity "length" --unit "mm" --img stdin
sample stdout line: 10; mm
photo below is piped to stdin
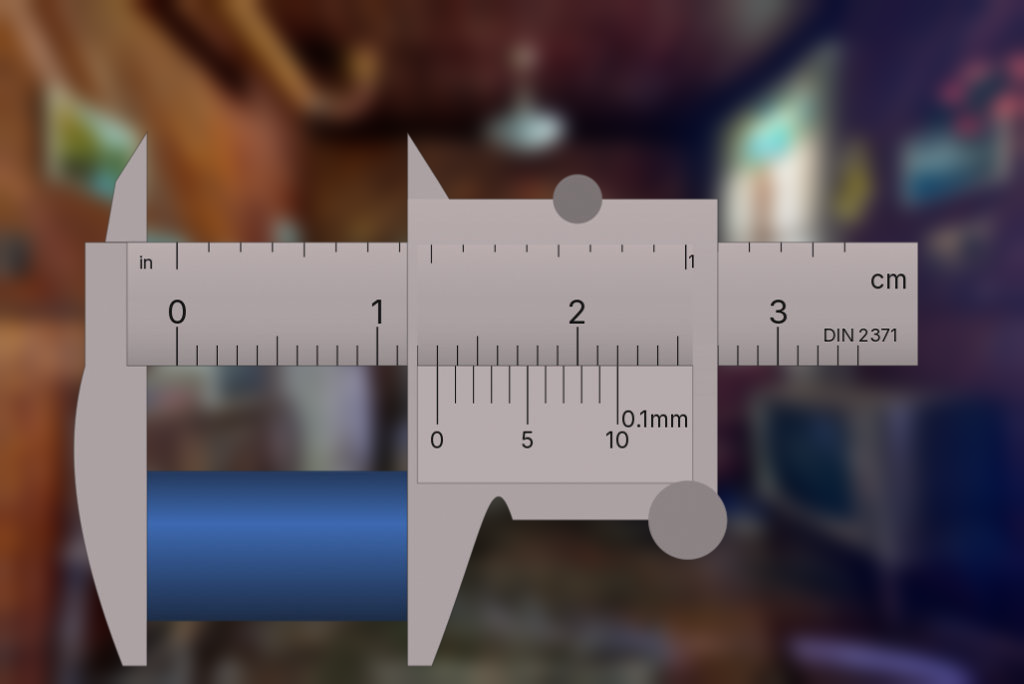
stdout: 13.0; mm
